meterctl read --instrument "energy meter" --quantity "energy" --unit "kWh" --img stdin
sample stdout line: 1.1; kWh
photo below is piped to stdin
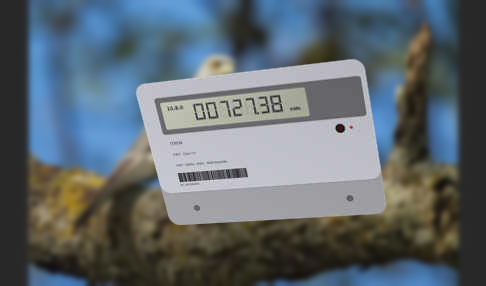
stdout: 727.38; kWh
